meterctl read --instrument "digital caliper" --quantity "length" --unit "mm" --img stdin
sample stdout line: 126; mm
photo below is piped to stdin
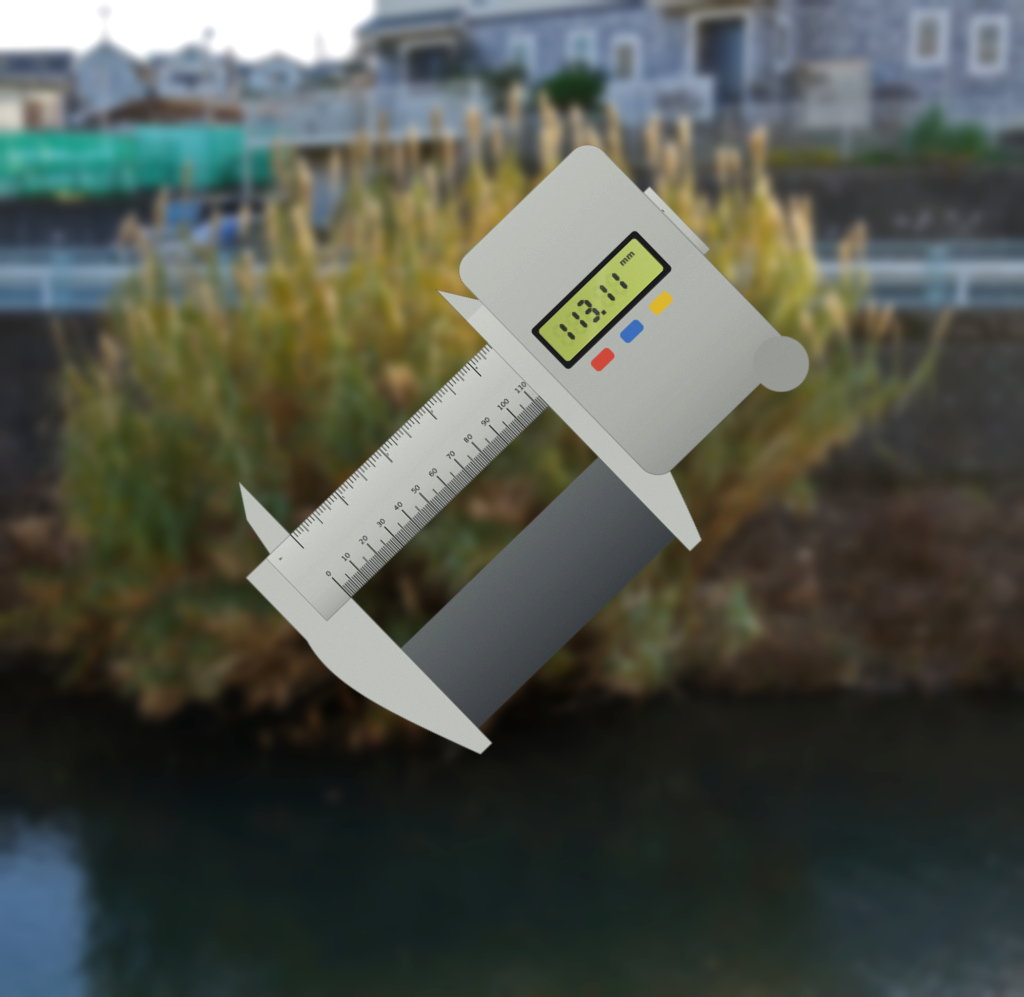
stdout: 113.11; mm
